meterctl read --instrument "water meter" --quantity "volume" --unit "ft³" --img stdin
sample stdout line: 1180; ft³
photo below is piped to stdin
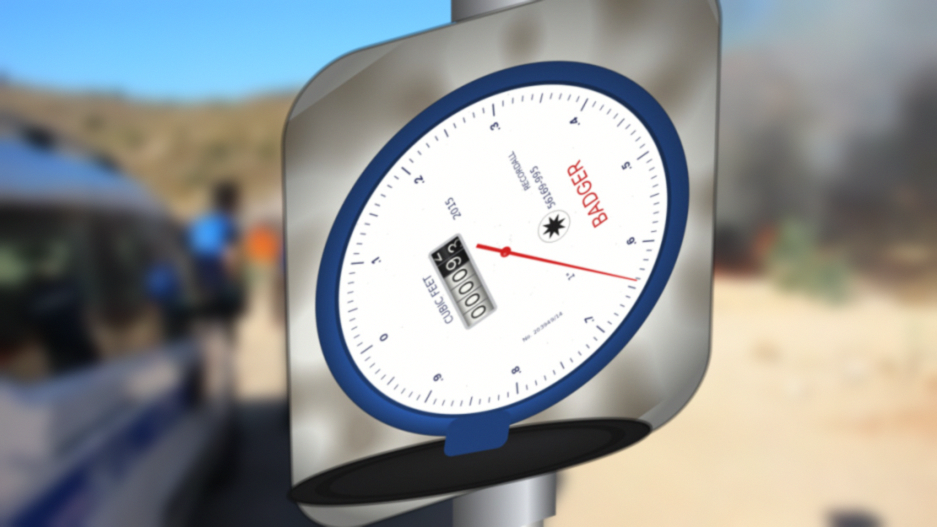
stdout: 92.64; ft³
